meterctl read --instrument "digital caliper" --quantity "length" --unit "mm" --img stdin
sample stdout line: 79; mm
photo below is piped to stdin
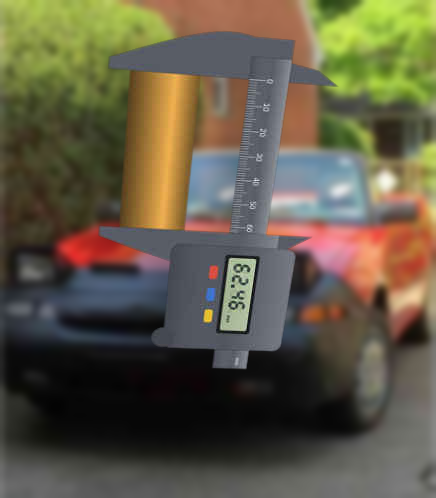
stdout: 62.46; mm
